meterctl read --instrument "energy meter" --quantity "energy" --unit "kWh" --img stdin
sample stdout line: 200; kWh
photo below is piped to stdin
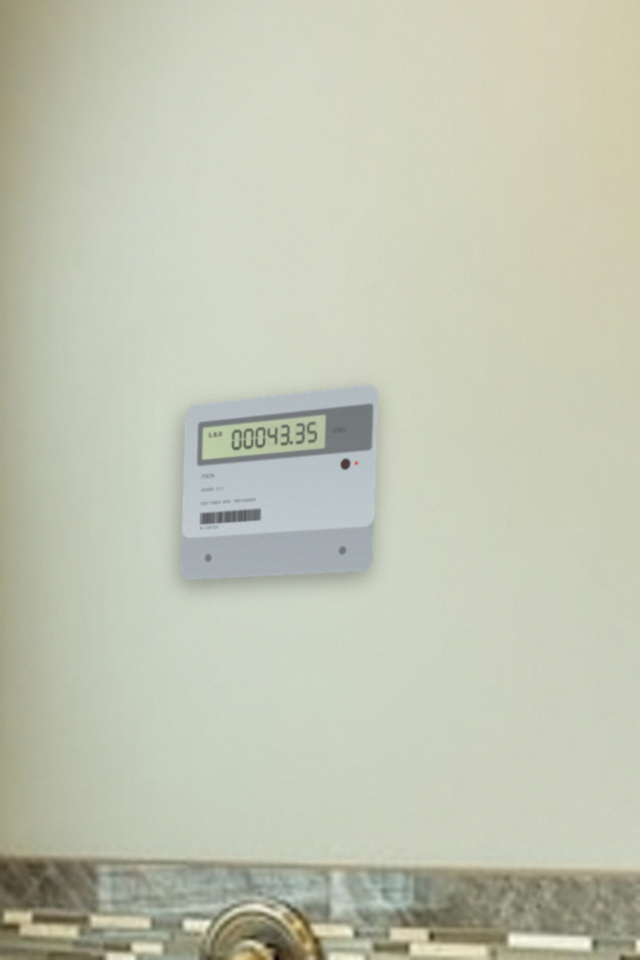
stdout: 43.35; kWh
